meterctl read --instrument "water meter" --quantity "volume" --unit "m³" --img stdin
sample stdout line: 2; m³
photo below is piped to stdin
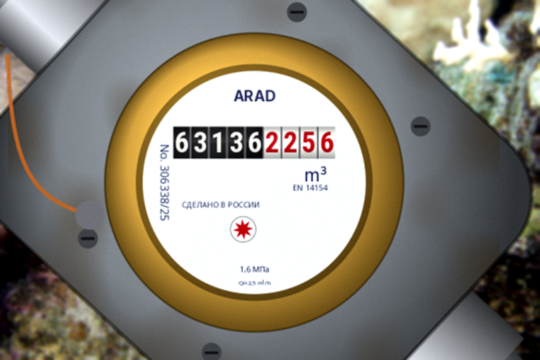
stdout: 63136.2256; m³
